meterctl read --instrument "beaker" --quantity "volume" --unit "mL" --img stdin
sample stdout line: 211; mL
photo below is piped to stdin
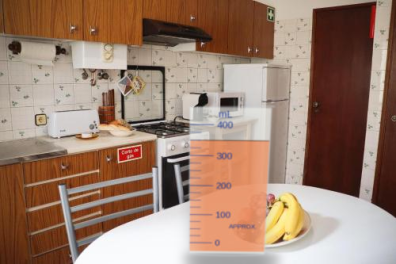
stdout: 350; mL
